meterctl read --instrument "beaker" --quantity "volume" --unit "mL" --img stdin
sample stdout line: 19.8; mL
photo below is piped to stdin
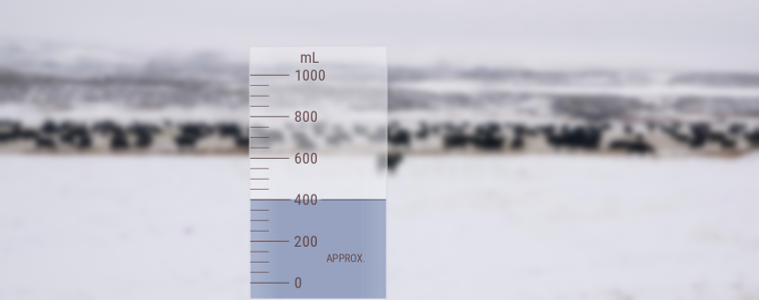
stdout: 400; mL
